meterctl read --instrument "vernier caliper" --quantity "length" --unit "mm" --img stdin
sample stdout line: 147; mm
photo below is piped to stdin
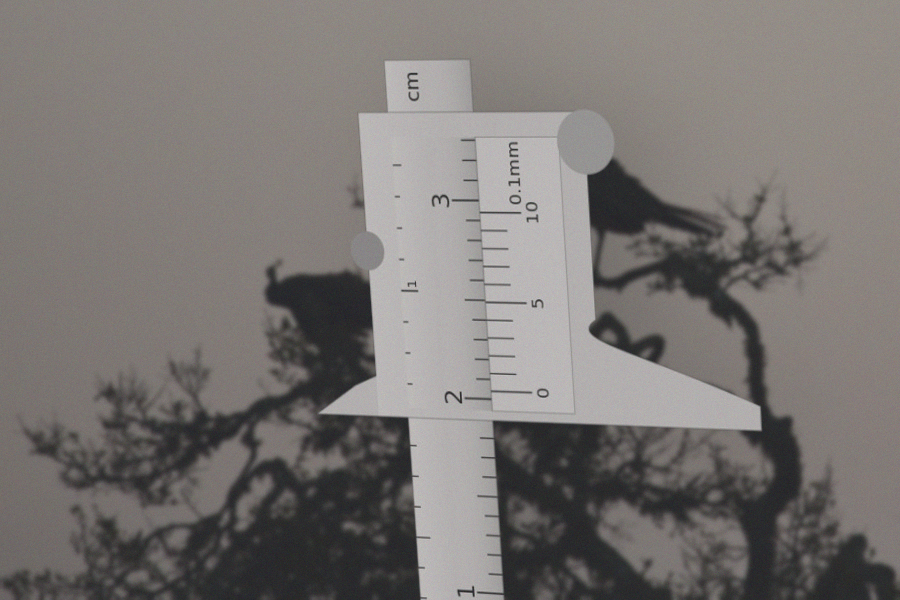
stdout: 20.4; mm
